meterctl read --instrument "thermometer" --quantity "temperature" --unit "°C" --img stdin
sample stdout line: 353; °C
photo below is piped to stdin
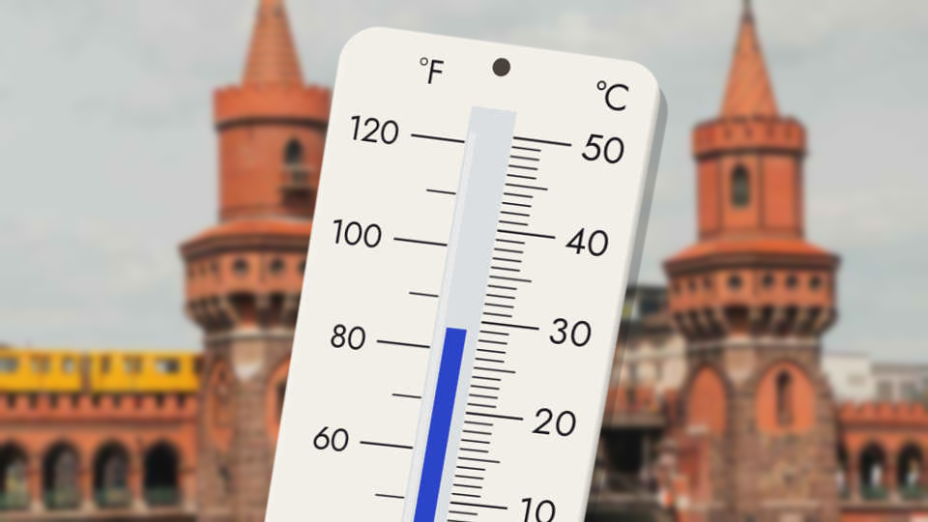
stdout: 29; °C
